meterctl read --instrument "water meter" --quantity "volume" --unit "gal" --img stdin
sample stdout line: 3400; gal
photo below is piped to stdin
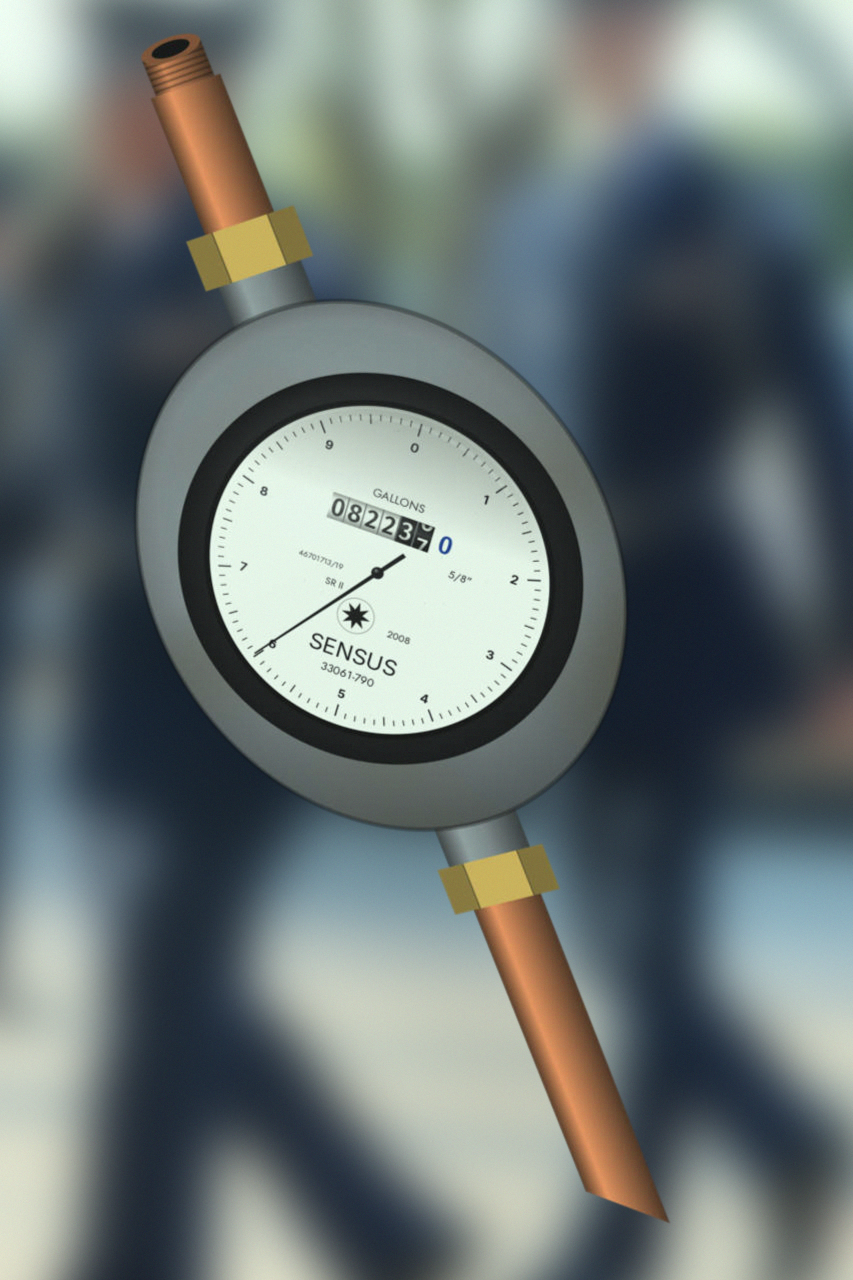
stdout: 822366.0; gal
